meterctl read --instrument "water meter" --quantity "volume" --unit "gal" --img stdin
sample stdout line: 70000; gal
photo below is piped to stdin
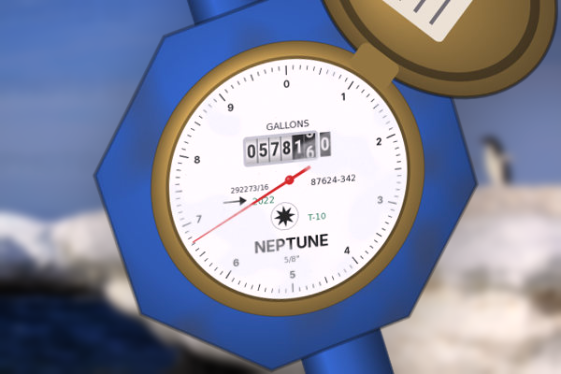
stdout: 578156.7; gal
